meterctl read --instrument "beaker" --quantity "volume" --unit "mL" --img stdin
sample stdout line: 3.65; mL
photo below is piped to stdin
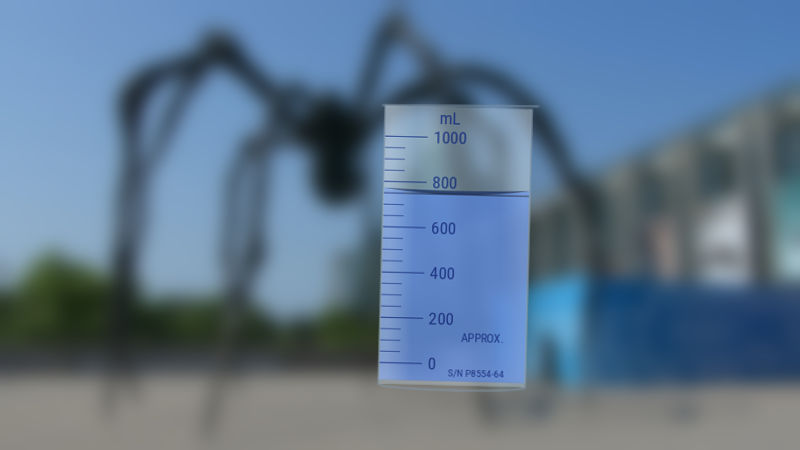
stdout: 750; mL
